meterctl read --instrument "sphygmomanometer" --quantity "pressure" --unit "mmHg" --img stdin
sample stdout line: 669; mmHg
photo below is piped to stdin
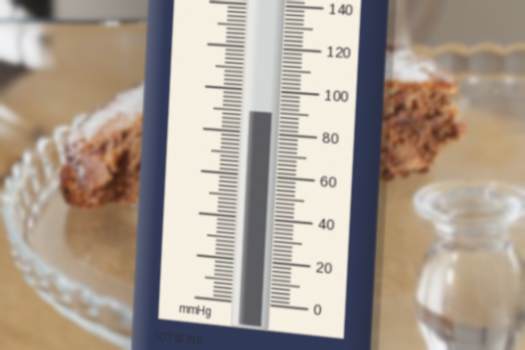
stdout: 90; mmHg
